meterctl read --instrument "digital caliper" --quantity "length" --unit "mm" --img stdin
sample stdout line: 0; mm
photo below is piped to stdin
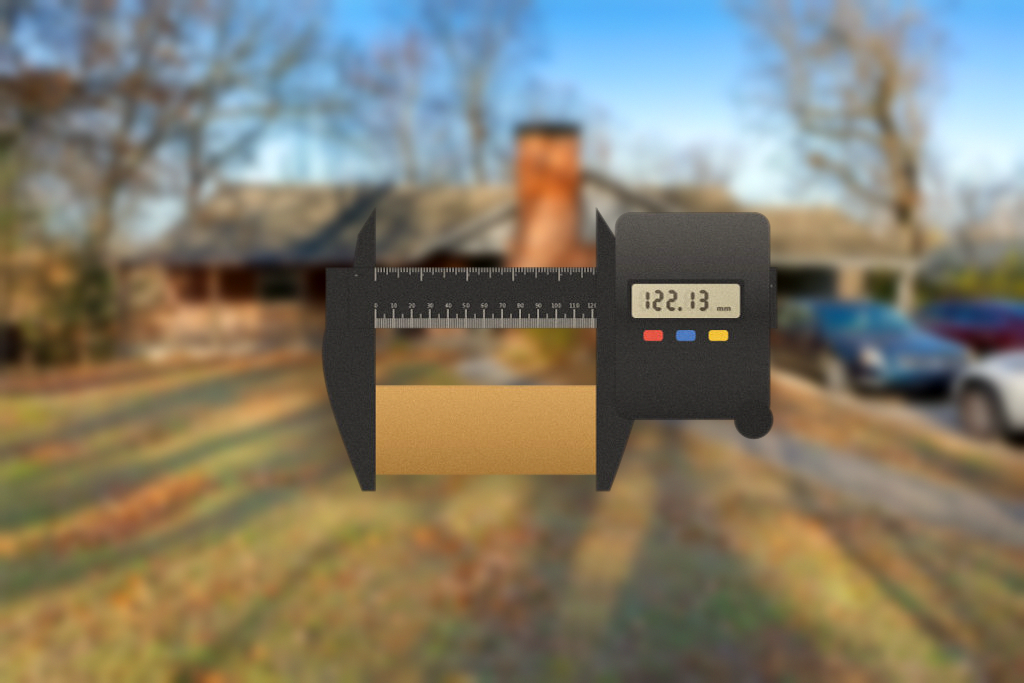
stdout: 122.13; mm
